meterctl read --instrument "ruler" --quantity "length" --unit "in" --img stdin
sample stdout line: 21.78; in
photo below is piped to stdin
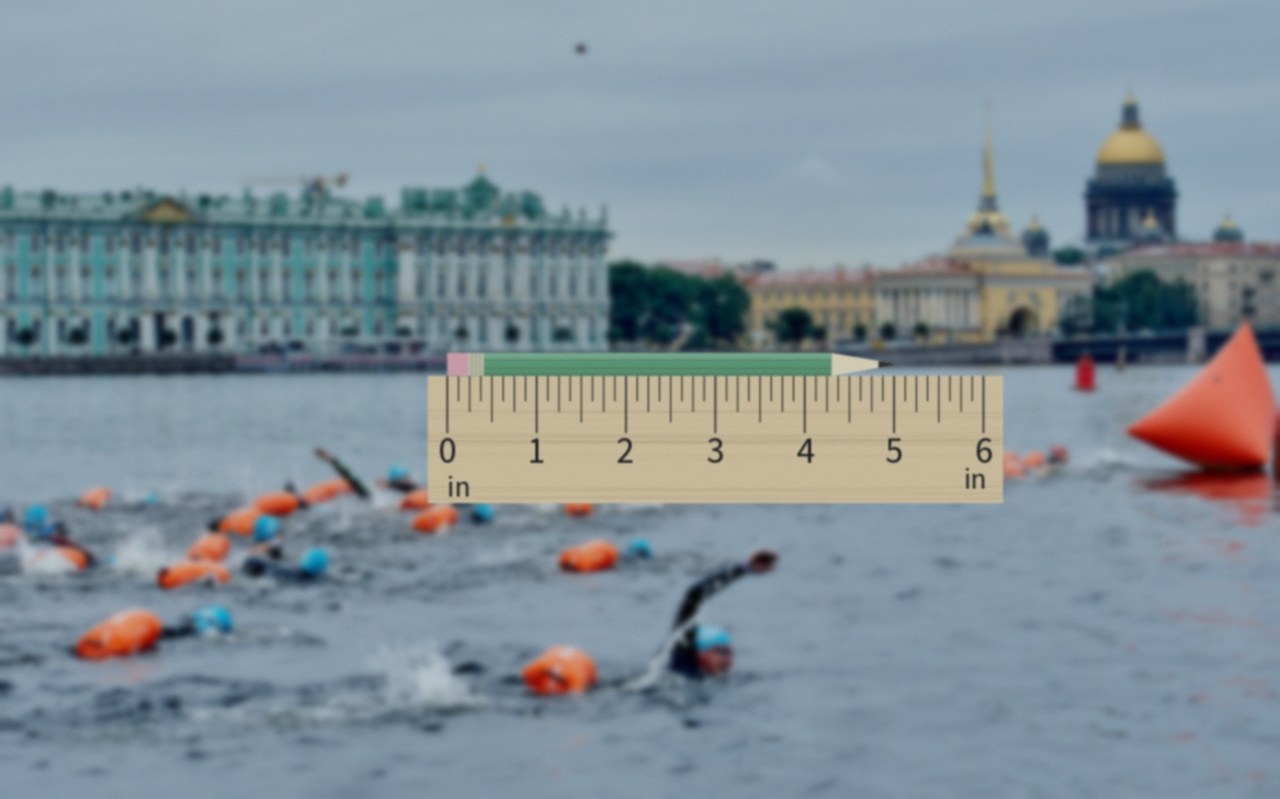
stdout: 5; in
